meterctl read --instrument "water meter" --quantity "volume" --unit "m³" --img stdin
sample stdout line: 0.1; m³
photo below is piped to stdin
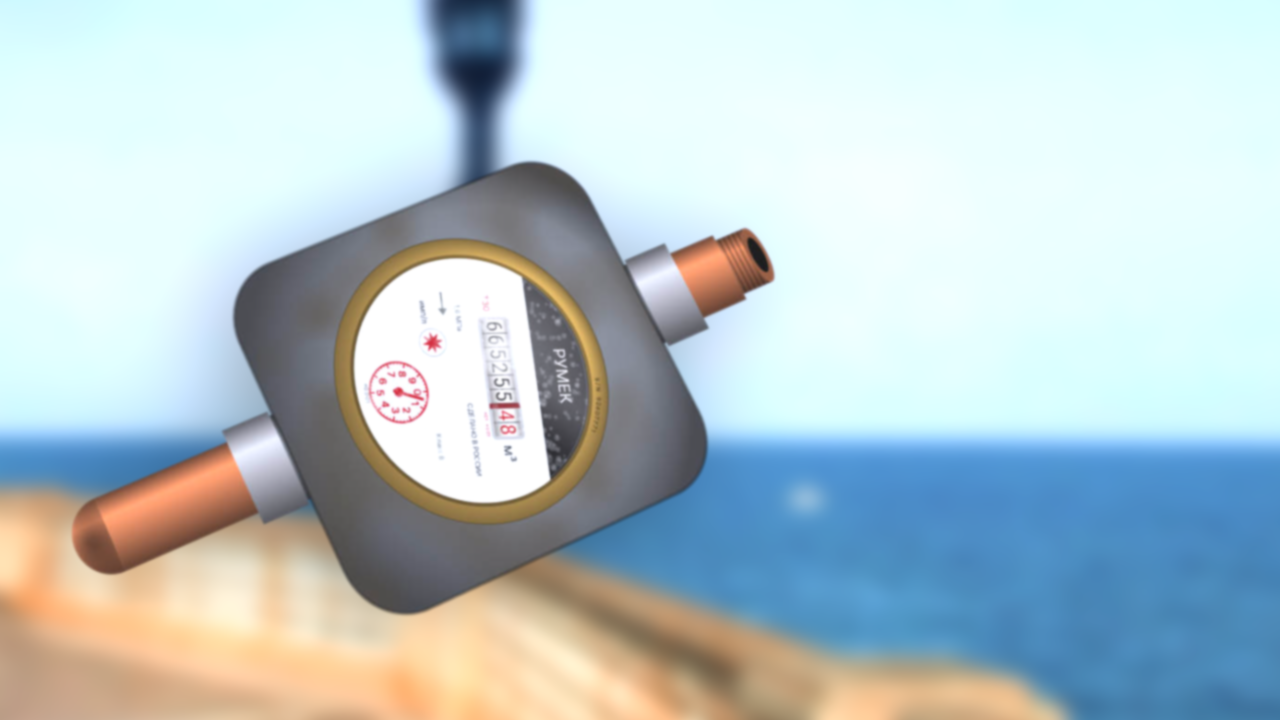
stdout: 665255.480; m³
